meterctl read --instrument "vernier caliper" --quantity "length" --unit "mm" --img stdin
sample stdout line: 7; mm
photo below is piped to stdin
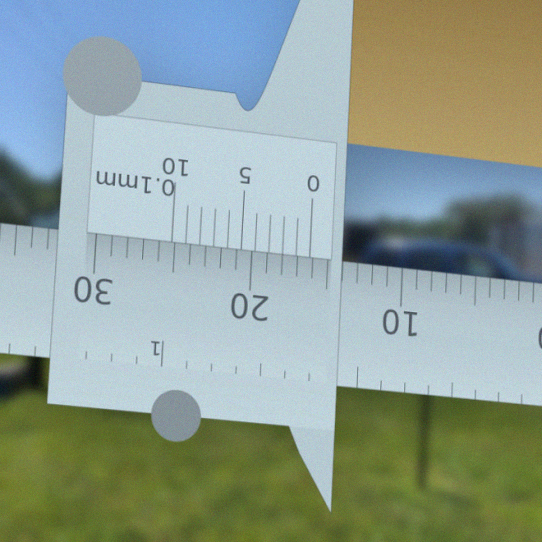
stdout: 16.2; mm
